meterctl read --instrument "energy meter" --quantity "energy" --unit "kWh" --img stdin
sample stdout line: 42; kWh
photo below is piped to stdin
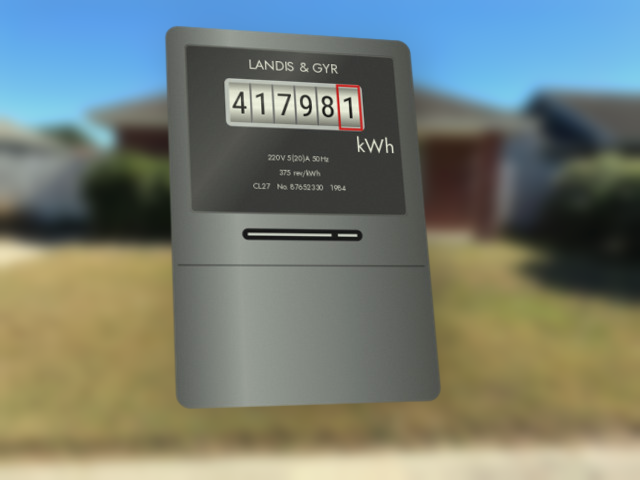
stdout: 41798.1; kWh
